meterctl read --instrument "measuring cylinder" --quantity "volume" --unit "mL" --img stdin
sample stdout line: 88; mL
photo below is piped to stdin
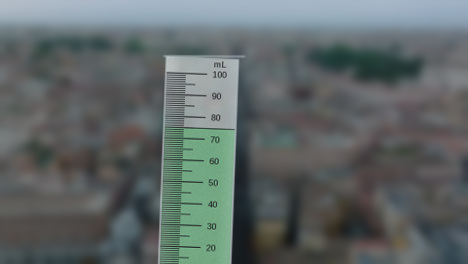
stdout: 75; mL
